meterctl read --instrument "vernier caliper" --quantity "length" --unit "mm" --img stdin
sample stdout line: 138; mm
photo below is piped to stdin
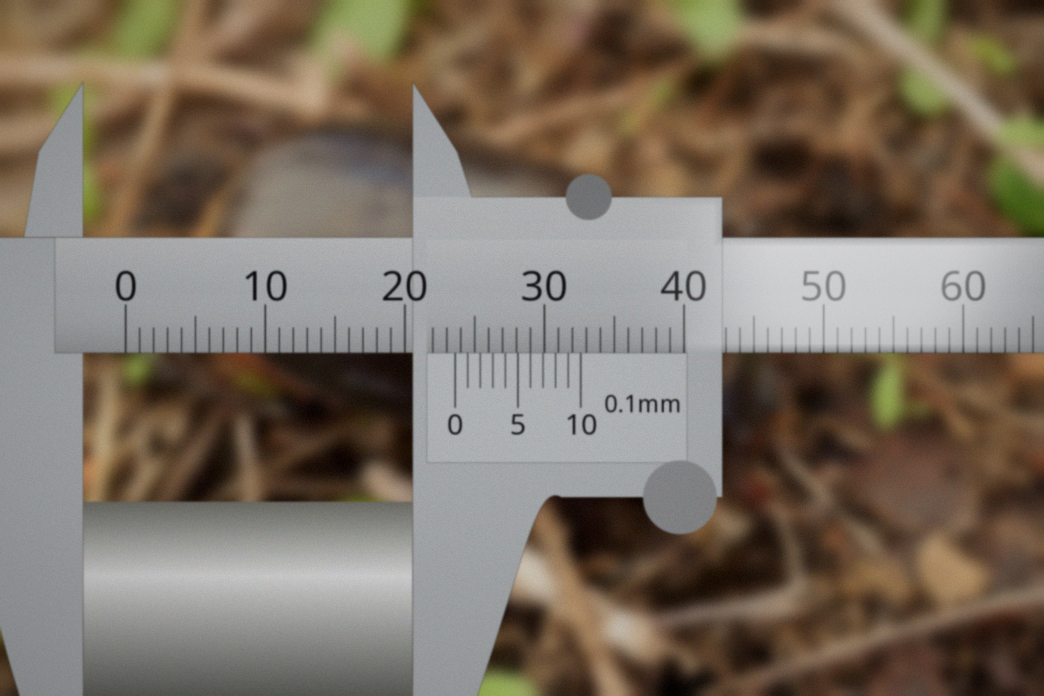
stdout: 23.6; mm
